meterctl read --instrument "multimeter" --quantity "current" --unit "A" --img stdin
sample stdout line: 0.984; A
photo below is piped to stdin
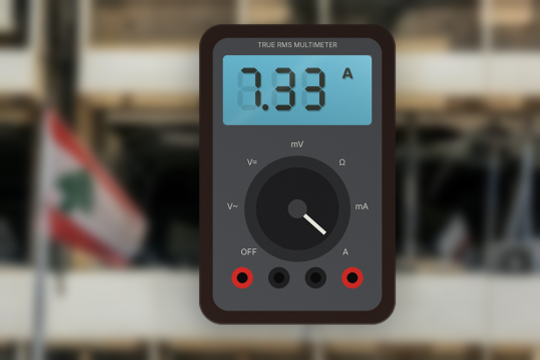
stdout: 7.33; A
